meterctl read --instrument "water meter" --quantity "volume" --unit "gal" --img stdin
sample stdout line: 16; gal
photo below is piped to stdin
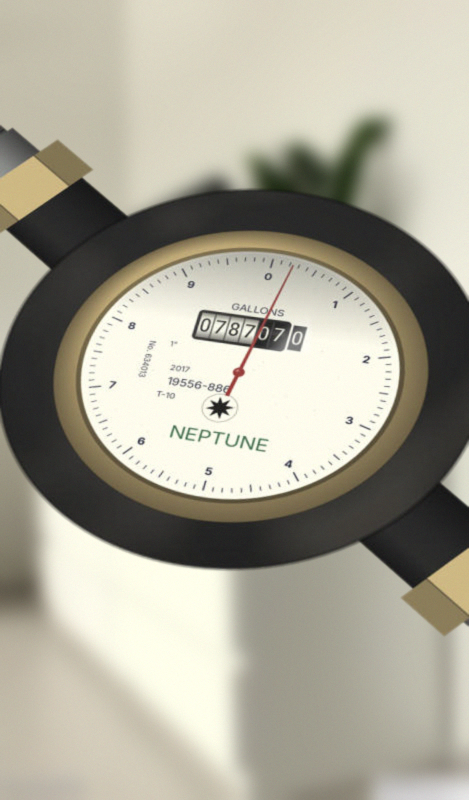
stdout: 787070.2; gal
